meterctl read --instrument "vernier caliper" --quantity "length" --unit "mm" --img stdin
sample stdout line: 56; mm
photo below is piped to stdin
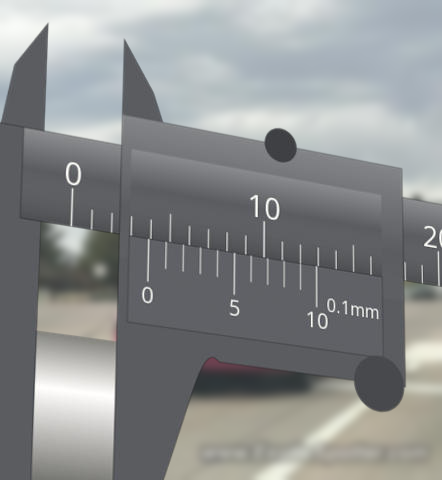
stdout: 3.9; mm
